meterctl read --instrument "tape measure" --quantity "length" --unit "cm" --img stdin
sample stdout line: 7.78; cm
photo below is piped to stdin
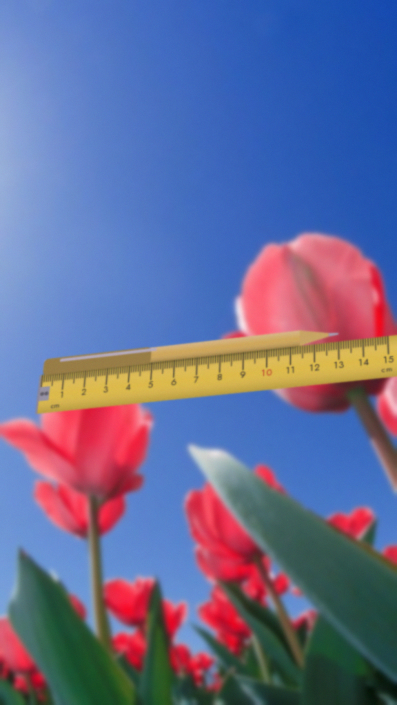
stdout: 13; cm
